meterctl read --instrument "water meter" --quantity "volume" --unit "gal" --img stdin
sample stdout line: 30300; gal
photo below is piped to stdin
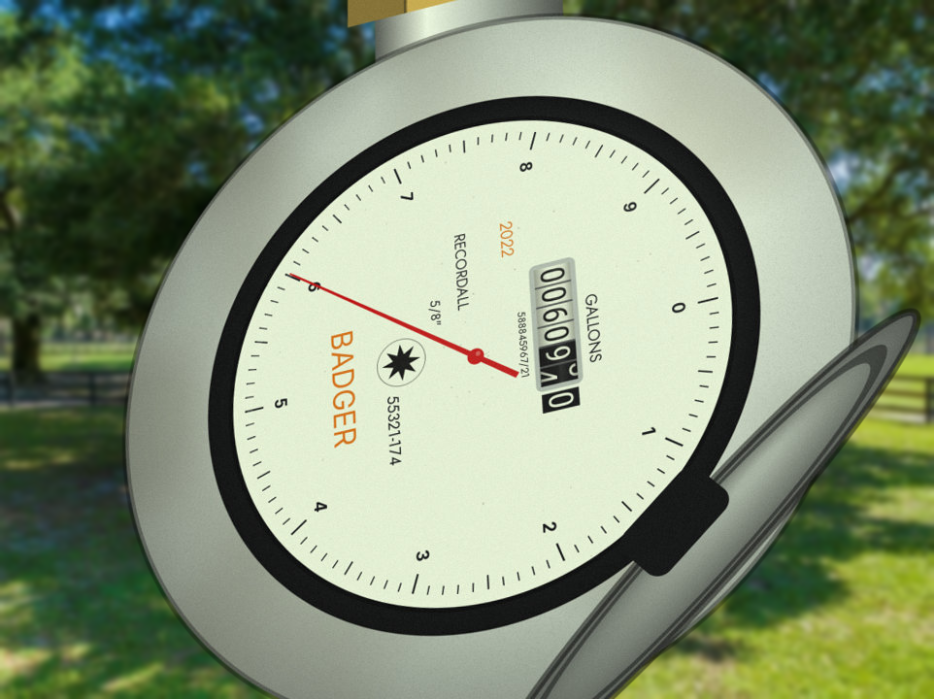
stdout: 60936.0; gal
